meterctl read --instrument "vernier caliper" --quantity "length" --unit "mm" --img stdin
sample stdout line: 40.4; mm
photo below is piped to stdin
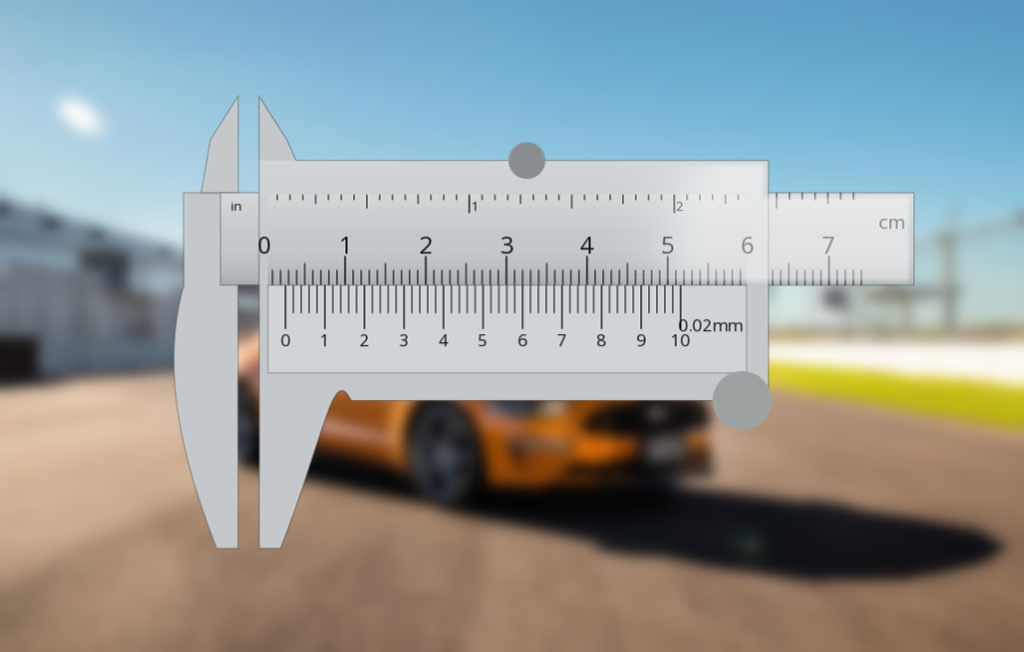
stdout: 2.6; mm
